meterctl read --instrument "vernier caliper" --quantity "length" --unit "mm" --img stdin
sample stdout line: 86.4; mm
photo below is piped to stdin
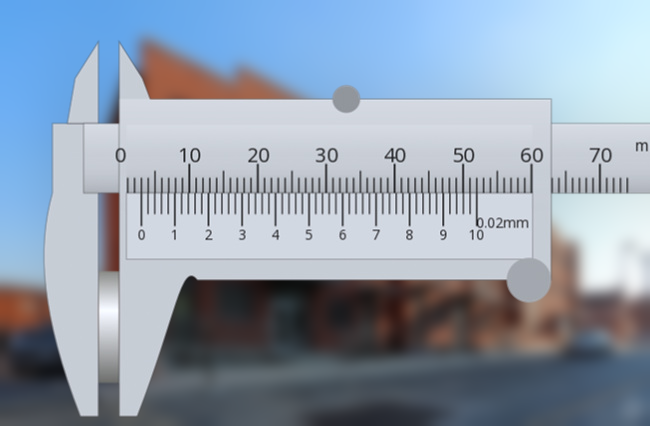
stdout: 3.0; mm
